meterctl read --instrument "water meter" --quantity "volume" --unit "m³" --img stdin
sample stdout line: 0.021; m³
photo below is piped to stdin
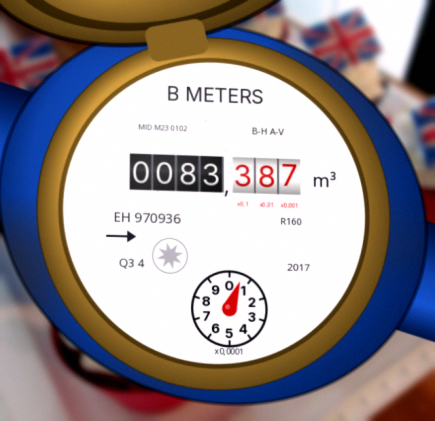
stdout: 83.3870; m³
